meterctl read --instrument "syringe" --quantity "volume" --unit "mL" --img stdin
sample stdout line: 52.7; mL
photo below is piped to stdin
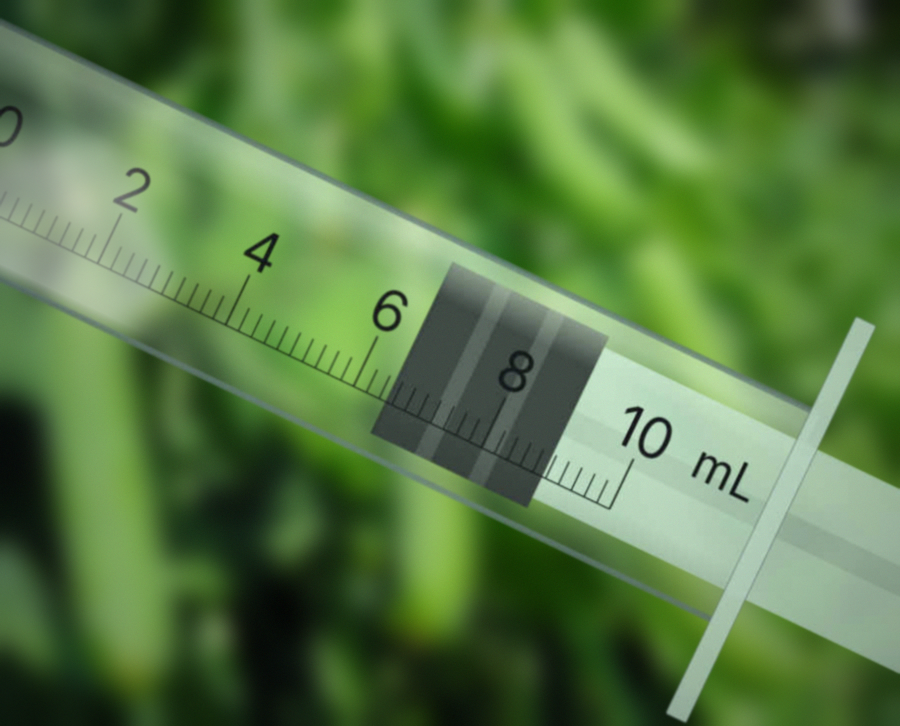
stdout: 6.5; mL
